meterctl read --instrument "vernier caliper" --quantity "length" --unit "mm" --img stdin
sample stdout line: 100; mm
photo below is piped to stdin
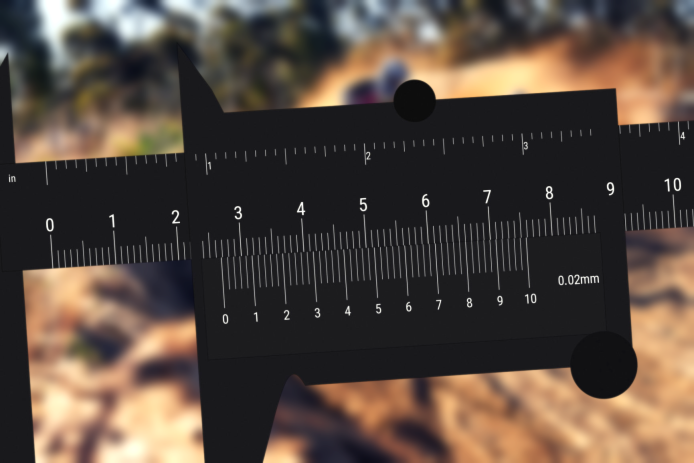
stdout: 26.8; mm
